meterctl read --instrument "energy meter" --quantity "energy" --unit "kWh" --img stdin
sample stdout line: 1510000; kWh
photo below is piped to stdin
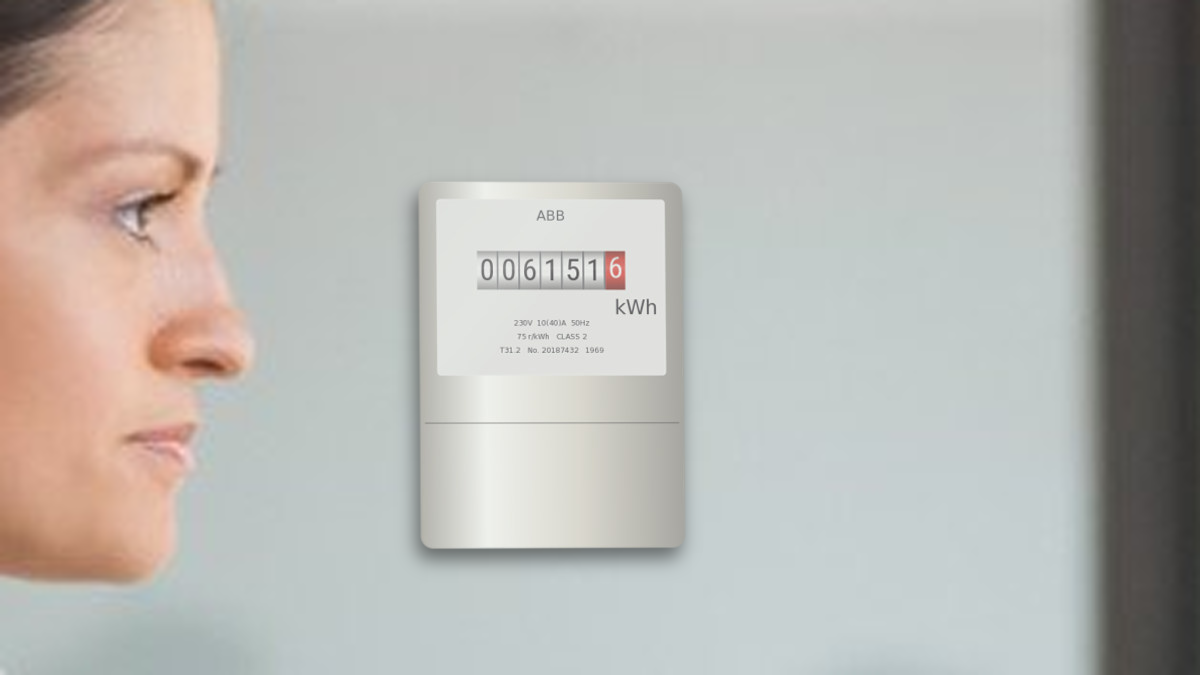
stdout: 6151.6; kWh
